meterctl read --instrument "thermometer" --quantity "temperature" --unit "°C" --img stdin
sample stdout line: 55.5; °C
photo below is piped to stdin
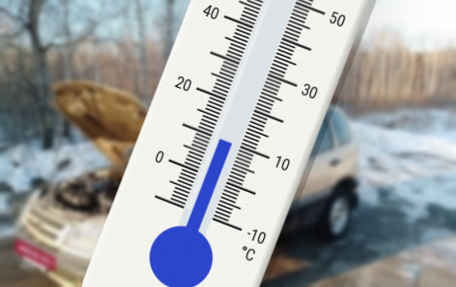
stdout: 10; °C
